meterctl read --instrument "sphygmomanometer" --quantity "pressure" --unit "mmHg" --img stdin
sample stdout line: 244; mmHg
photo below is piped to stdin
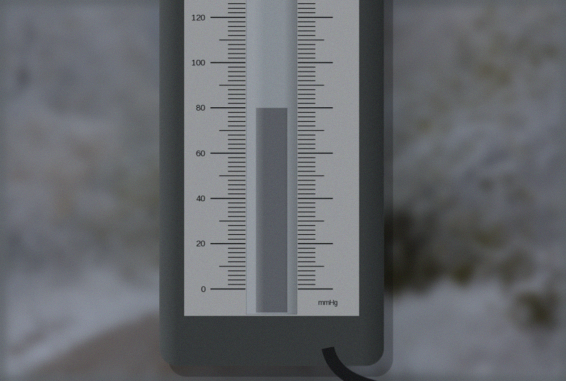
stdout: 80; mmHg
